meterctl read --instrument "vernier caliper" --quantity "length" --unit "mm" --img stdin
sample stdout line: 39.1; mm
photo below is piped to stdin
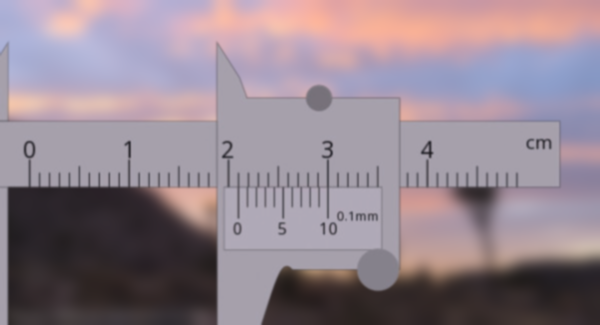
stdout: 21.0; mm
